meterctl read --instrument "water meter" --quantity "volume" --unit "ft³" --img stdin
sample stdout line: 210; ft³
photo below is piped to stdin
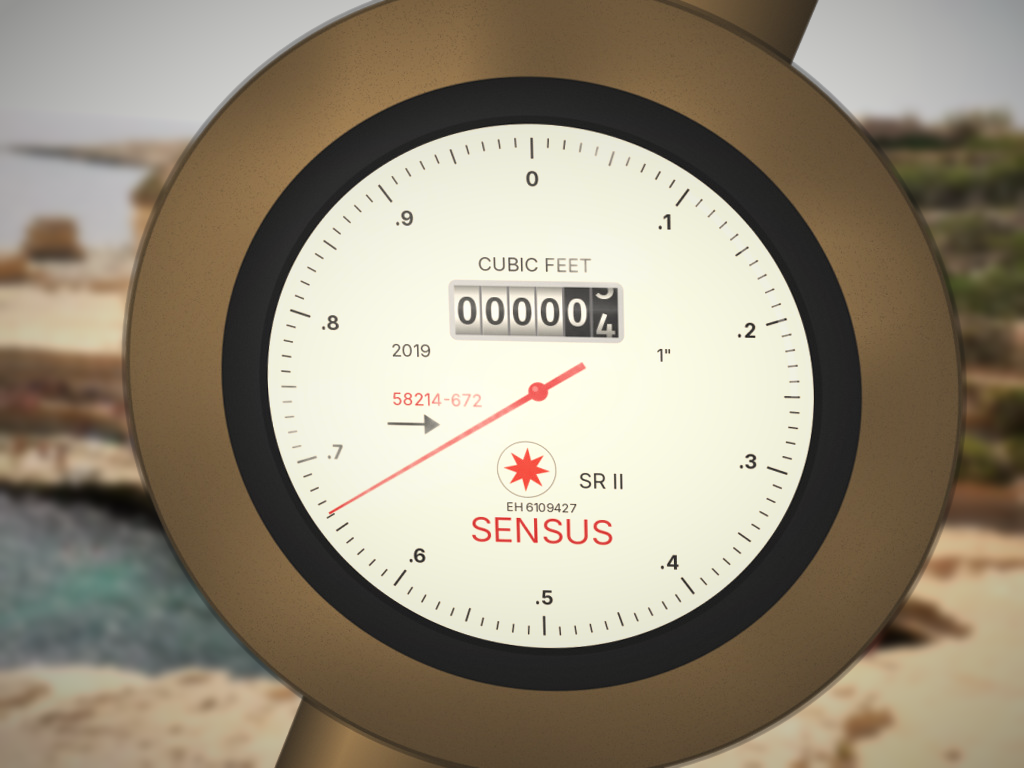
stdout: 3.66; ft³
